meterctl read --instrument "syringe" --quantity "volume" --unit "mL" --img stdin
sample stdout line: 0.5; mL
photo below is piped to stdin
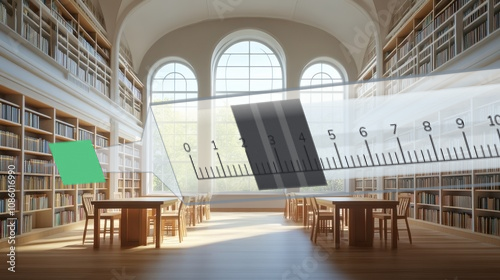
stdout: 2; mL
